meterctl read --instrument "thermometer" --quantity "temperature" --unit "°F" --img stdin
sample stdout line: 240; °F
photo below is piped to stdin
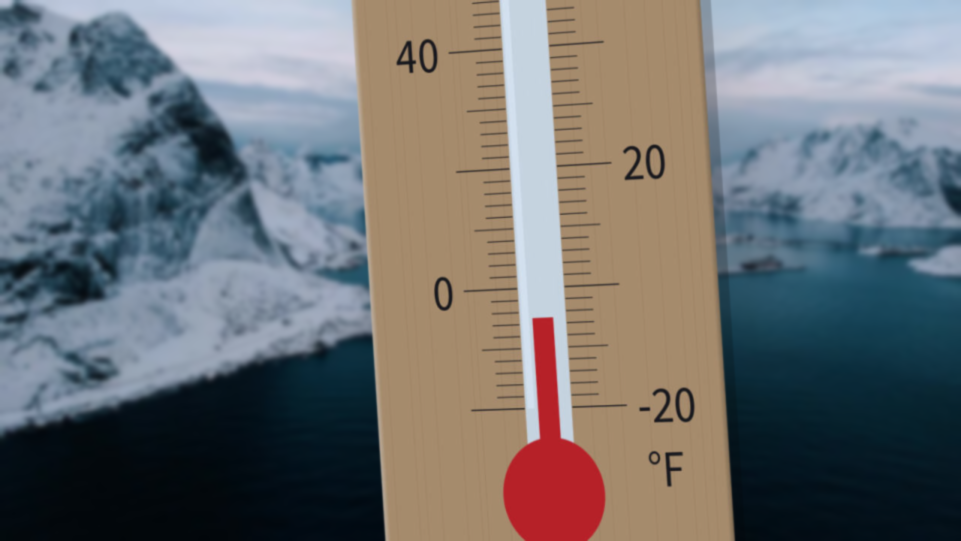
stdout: -5; °F
